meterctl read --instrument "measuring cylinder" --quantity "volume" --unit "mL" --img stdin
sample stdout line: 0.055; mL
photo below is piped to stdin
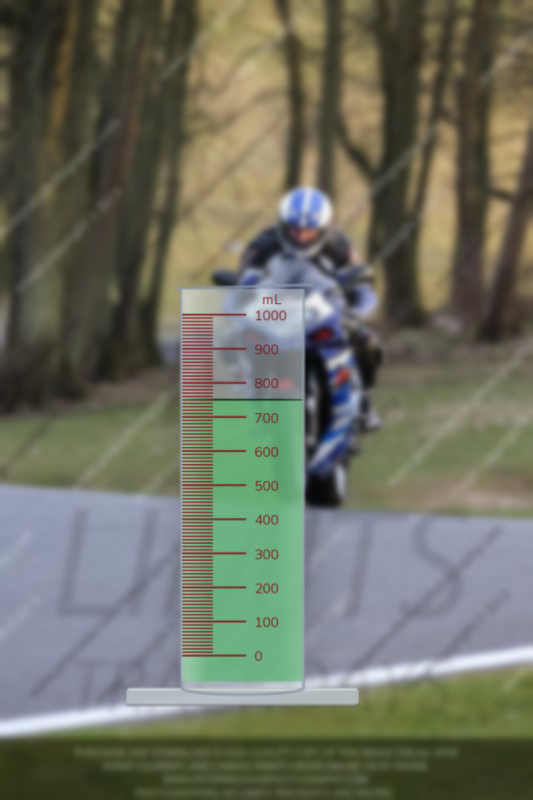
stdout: 750; mL
